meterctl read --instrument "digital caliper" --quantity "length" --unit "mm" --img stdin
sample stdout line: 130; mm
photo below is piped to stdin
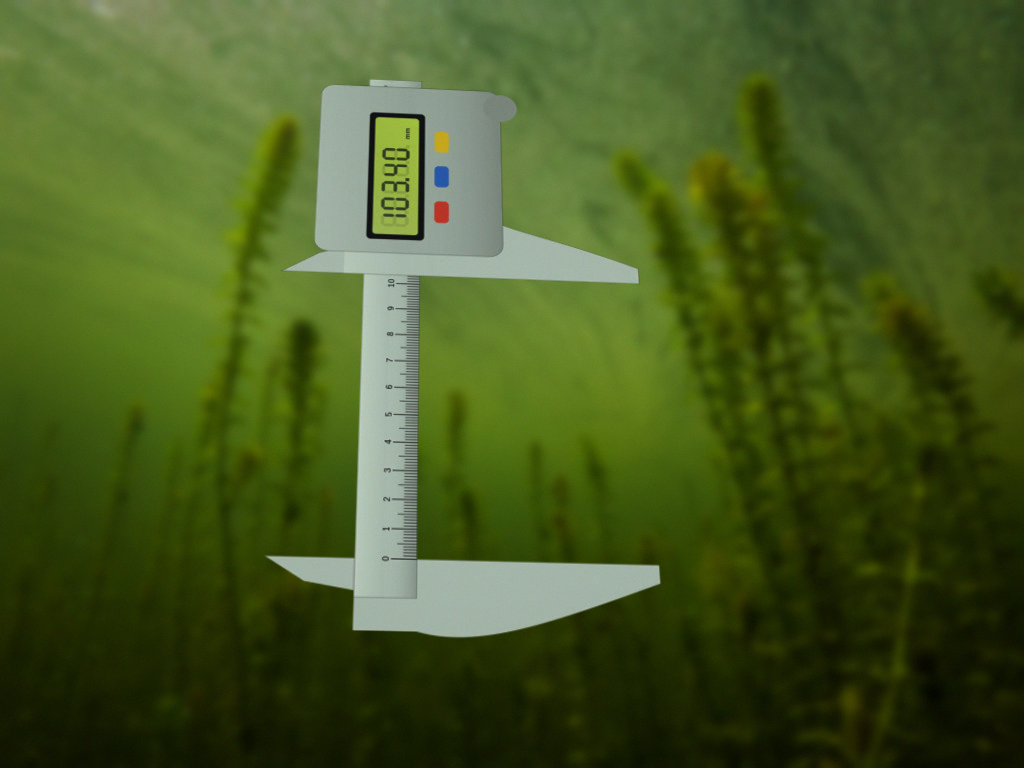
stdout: 103.40; mm
